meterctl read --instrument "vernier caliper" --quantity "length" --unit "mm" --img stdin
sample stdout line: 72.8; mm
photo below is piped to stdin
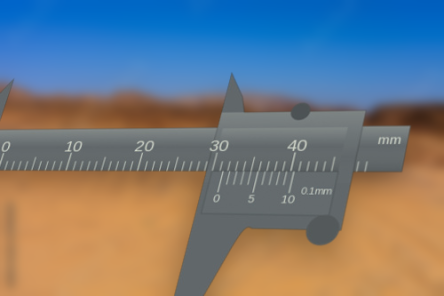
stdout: 31.4; mm
